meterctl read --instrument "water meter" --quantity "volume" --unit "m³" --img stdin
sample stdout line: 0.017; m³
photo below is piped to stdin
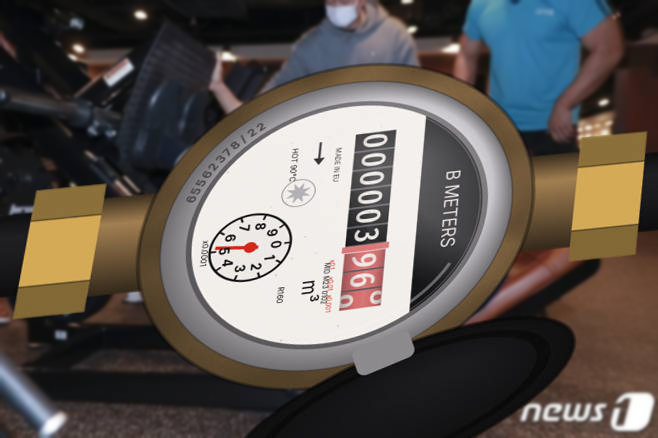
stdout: 3.9685; m³
